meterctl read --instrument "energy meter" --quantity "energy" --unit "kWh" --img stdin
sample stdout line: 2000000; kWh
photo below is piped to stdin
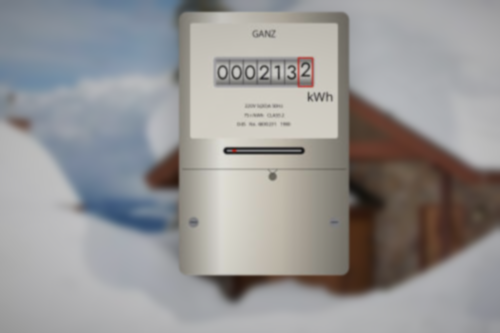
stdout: 213.2; kWh
